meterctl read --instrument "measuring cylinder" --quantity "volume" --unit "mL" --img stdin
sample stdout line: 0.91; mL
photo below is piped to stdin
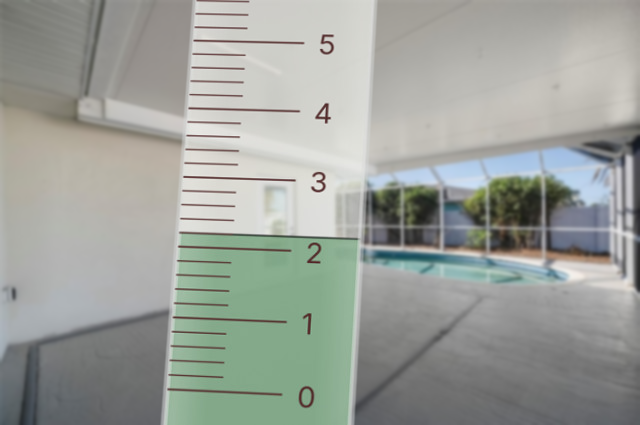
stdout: 2.2; mL
